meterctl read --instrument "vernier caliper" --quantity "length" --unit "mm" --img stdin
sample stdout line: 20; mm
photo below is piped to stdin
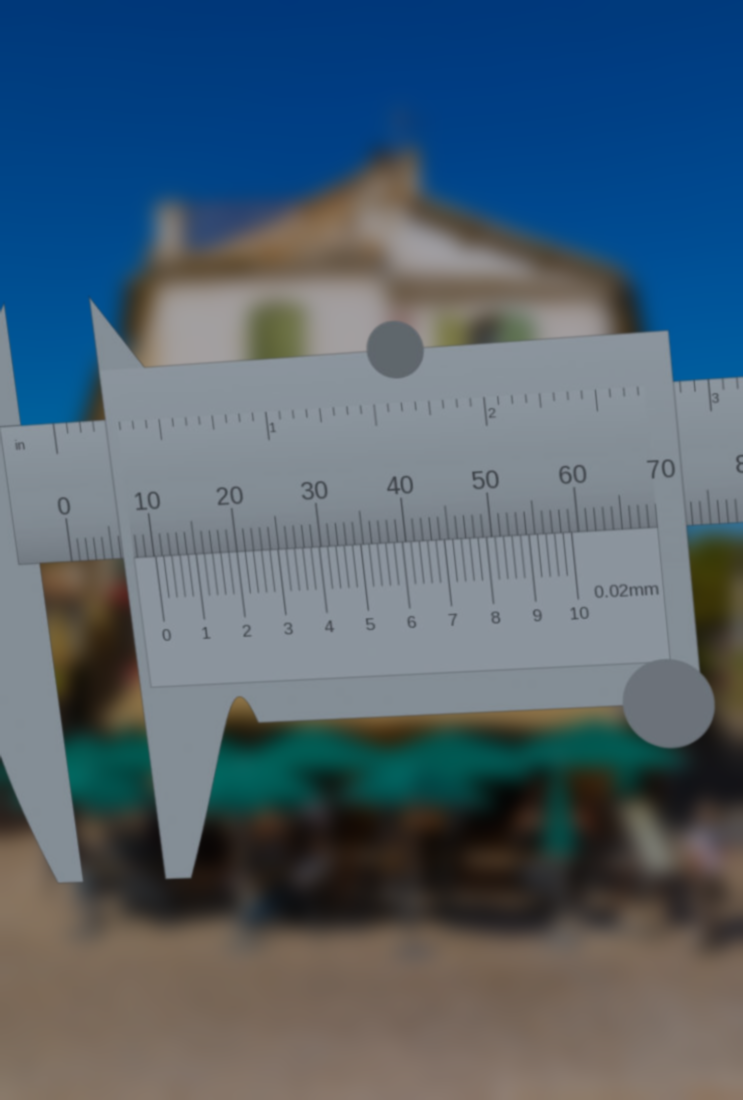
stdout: 10.2; mm
